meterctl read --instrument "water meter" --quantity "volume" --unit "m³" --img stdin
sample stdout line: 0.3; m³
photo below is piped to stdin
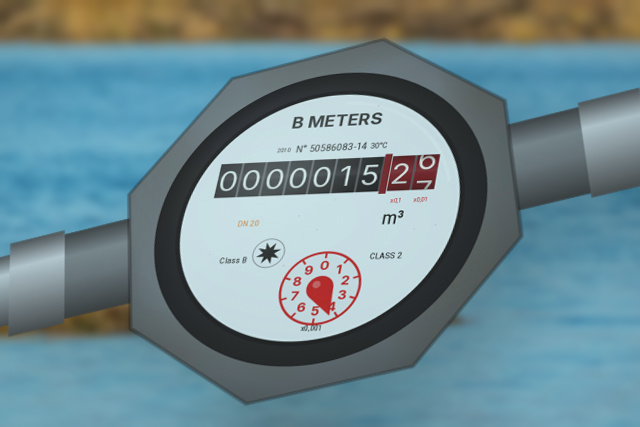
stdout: 15.264; m³
